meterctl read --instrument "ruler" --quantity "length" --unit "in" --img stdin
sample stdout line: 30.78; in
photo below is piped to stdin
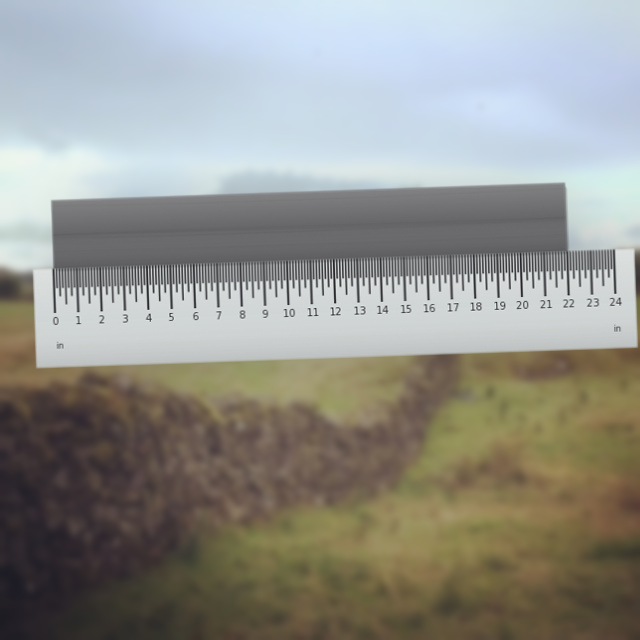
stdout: 22; in
